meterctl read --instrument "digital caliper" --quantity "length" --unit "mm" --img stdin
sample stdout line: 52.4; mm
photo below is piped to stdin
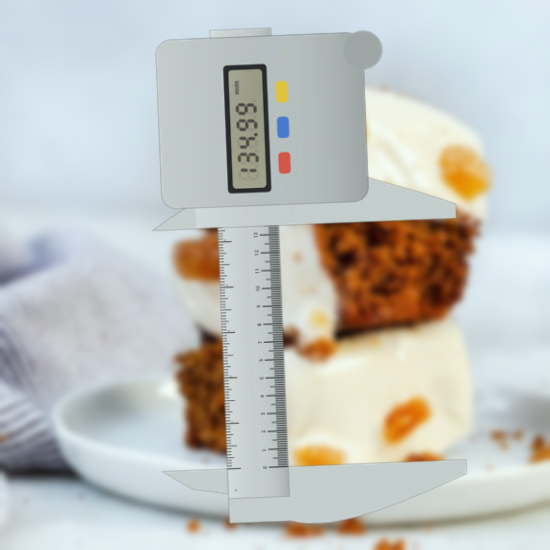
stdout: 134.99; mm
